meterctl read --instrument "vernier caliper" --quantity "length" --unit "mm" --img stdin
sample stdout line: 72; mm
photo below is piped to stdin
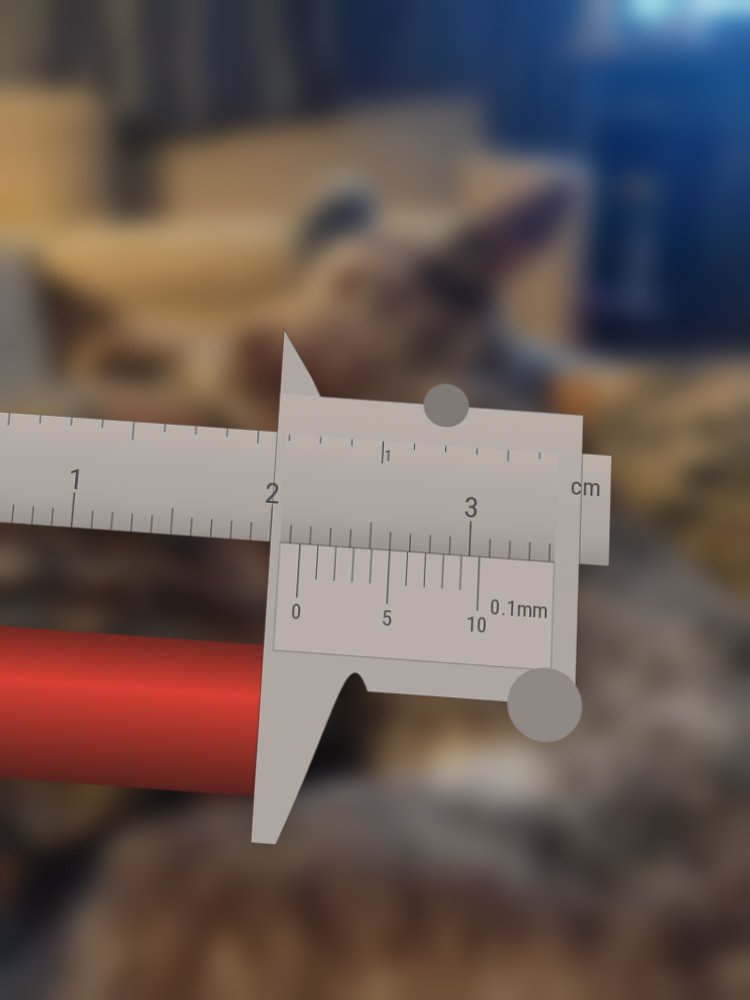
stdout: 21.5; mm
